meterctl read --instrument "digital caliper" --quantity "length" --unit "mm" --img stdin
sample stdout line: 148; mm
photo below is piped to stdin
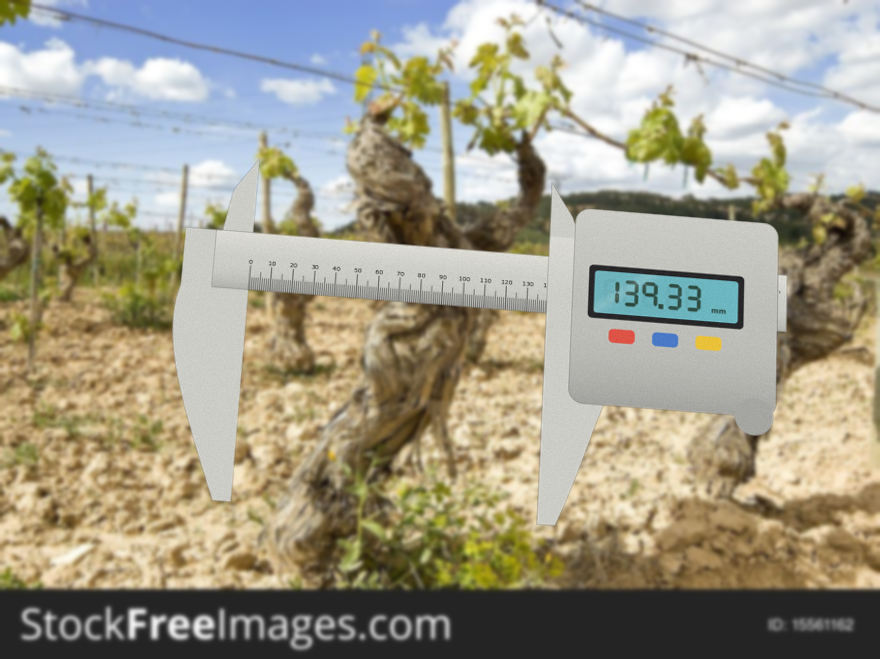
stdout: 139.33; mm
